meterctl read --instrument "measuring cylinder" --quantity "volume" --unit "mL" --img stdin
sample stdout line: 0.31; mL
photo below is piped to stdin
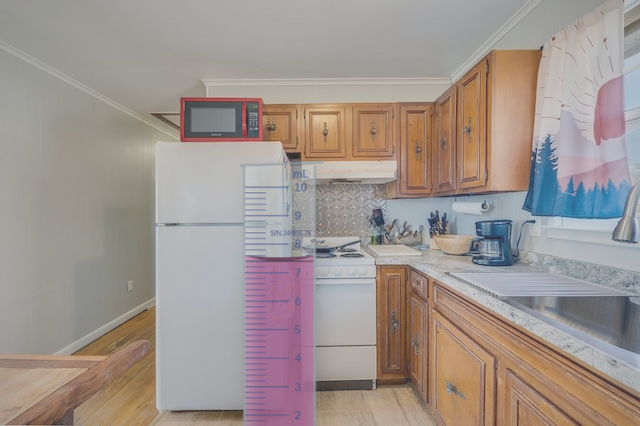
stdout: 7.4; mL
